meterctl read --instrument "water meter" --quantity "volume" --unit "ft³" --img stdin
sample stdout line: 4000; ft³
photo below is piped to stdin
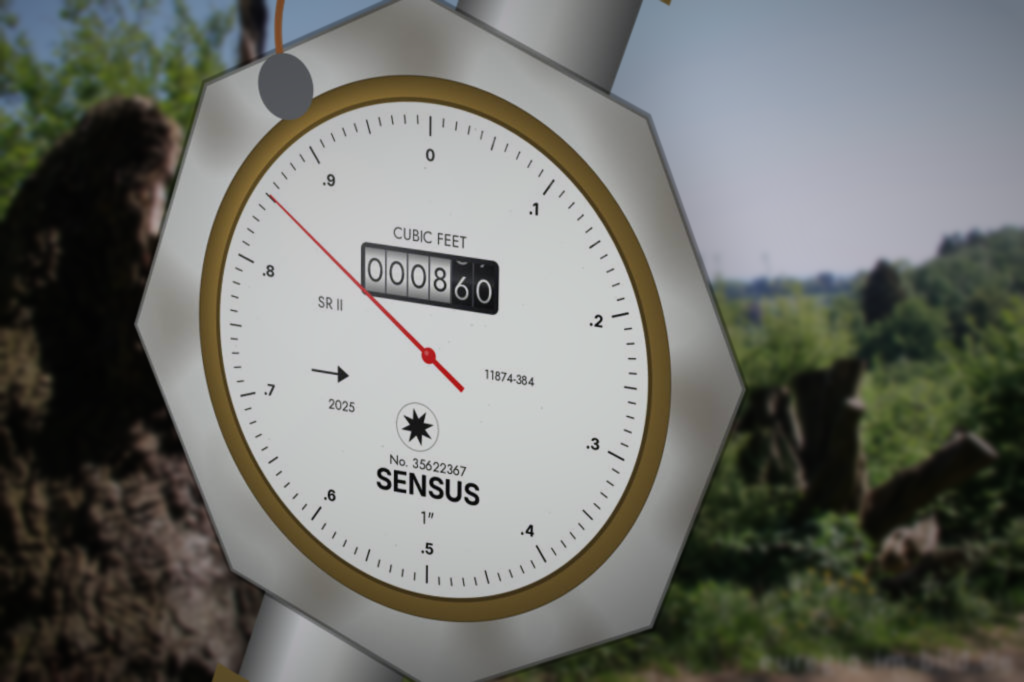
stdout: 859.85; ft³
